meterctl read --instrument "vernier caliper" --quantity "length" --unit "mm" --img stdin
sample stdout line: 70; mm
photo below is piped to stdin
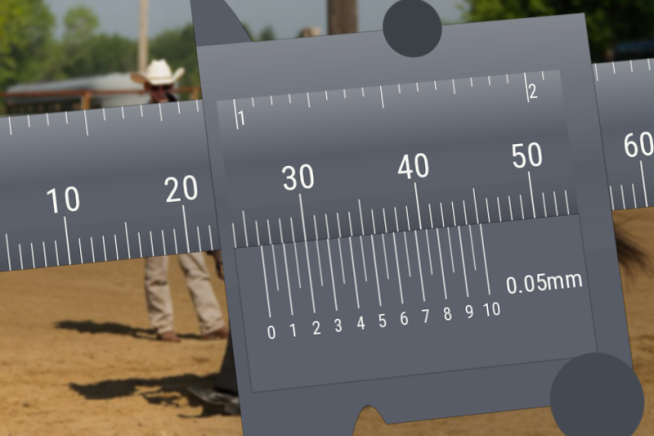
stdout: 26.2; mm
